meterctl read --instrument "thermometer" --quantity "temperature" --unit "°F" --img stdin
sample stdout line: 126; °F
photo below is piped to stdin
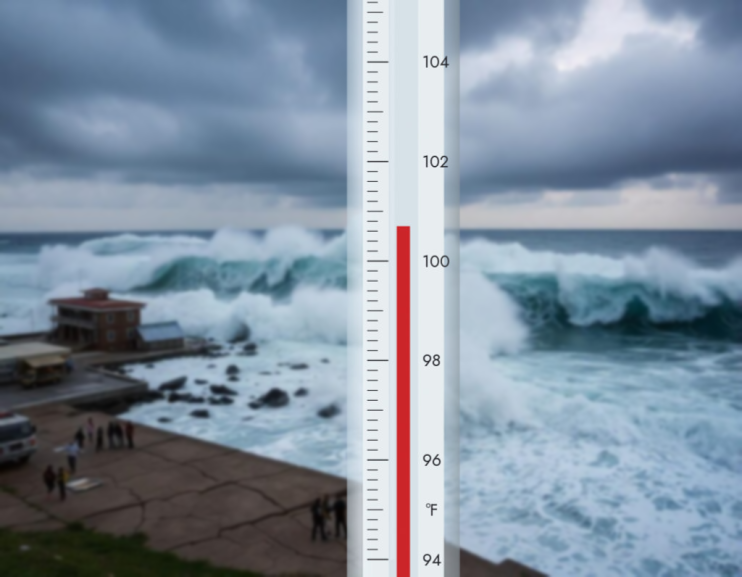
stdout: 100.7; °F
